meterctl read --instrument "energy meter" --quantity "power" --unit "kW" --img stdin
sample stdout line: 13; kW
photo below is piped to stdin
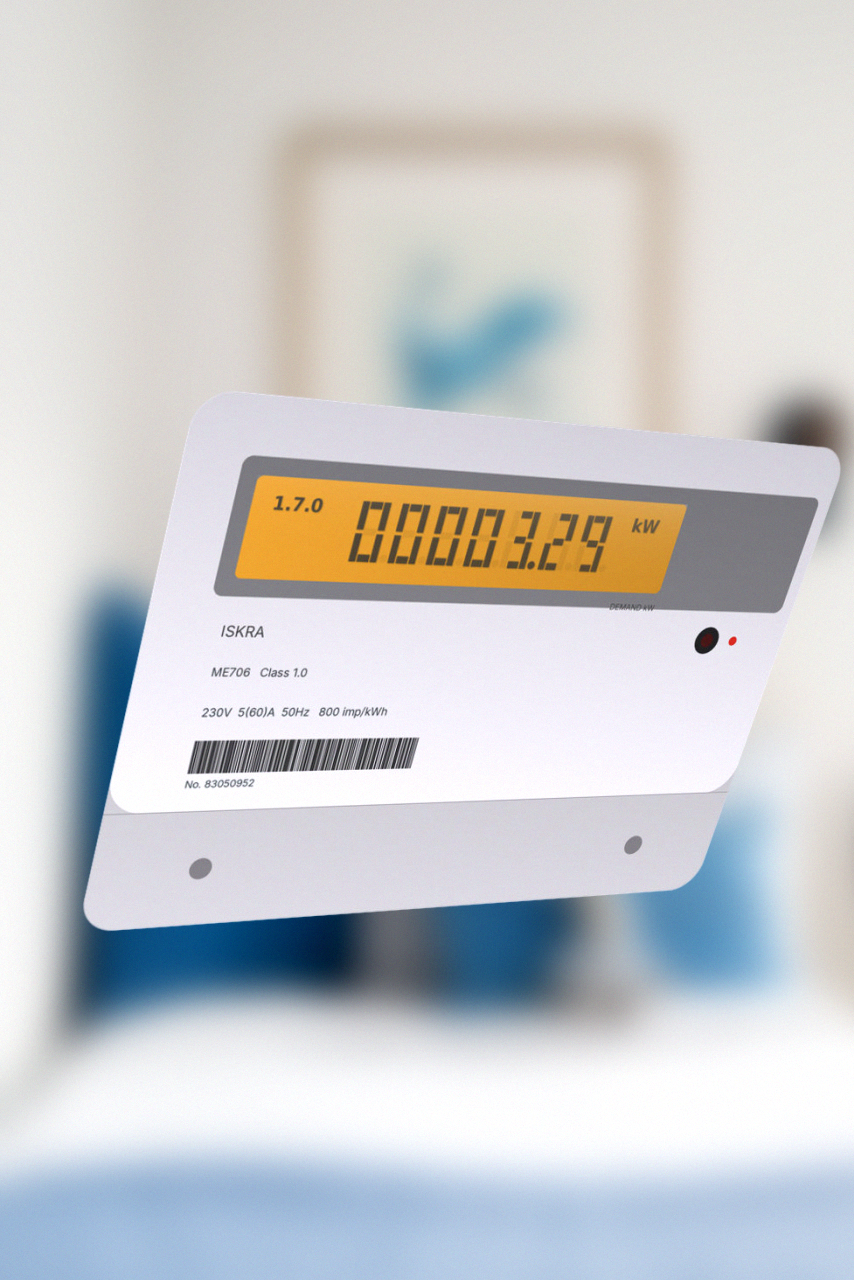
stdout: 3.29; kW
